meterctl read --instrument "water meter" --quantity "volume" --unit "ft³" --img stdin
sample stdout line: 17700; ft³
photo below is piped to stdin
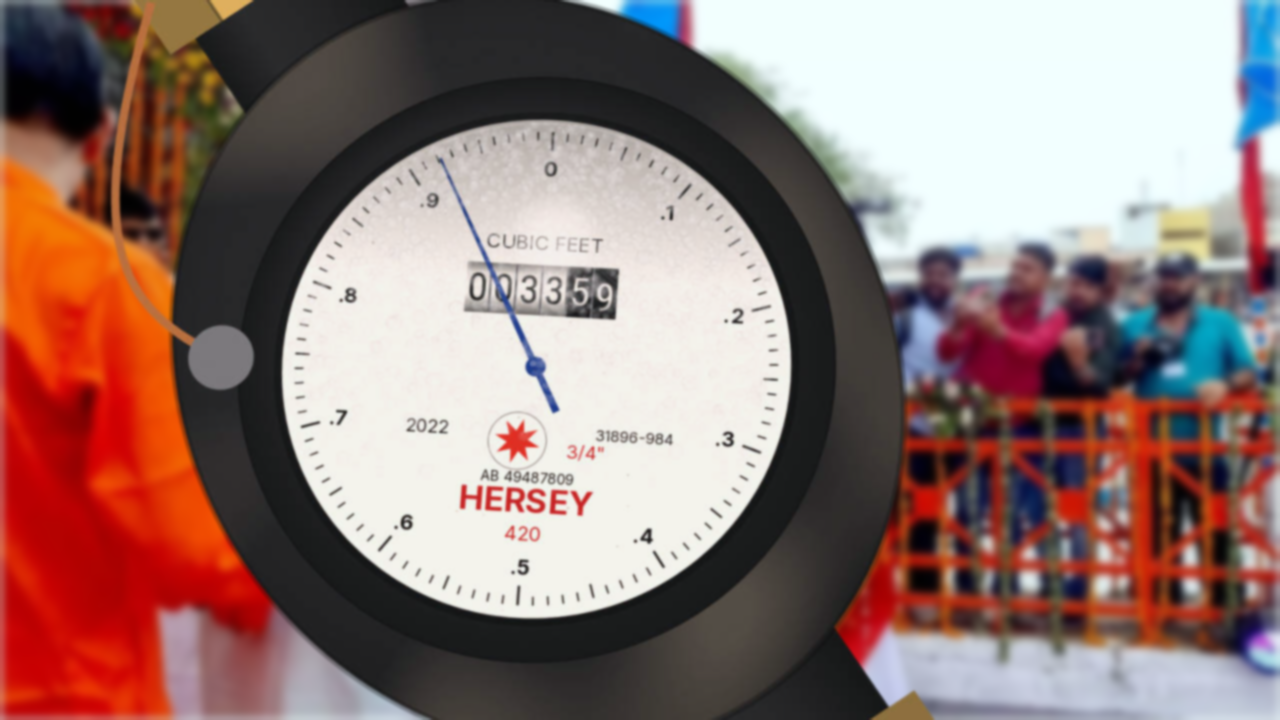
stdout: 3358.92; ft³
